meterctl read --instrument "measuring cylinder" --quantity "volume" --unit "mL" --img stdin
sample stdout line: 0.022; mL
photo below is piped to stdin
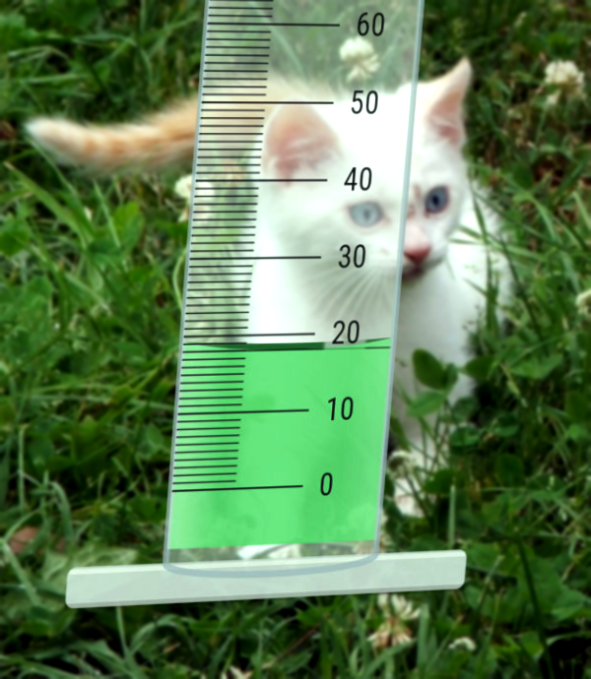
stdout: 18; mL
